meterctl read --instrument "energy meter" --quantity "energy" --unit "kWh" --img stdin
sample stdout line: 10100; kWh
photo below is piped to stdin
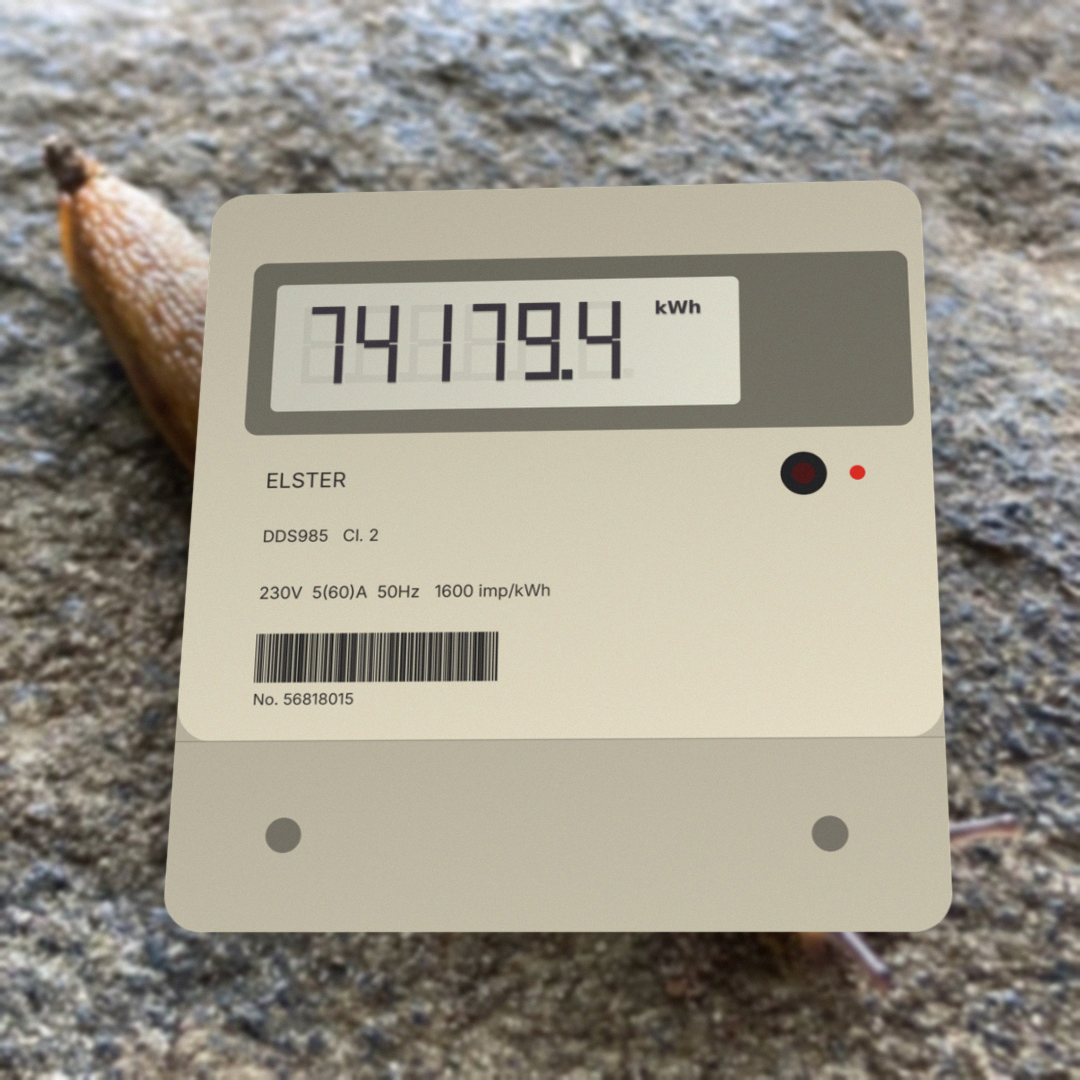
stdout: 74179.4; kWh
